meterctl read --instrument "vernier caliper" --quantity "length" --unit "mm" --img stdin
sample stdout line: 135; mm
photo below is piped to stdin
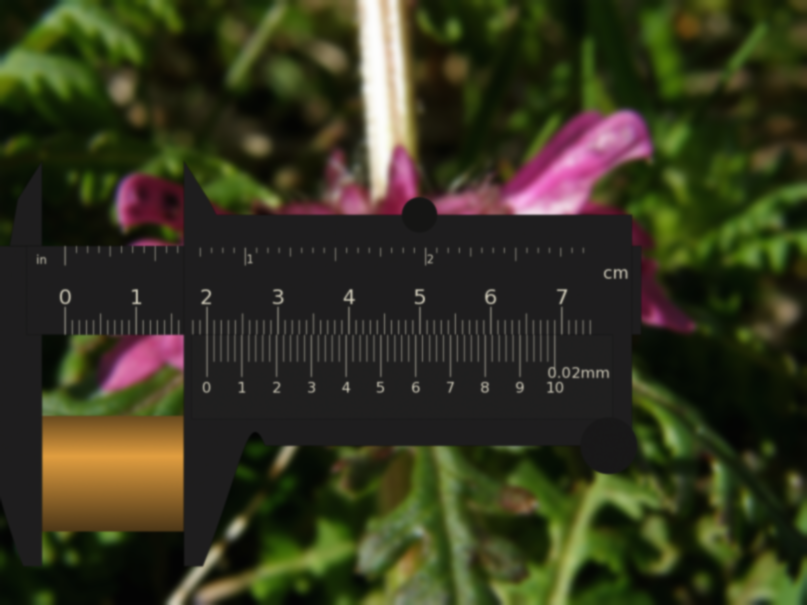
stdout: 20.0; mm
